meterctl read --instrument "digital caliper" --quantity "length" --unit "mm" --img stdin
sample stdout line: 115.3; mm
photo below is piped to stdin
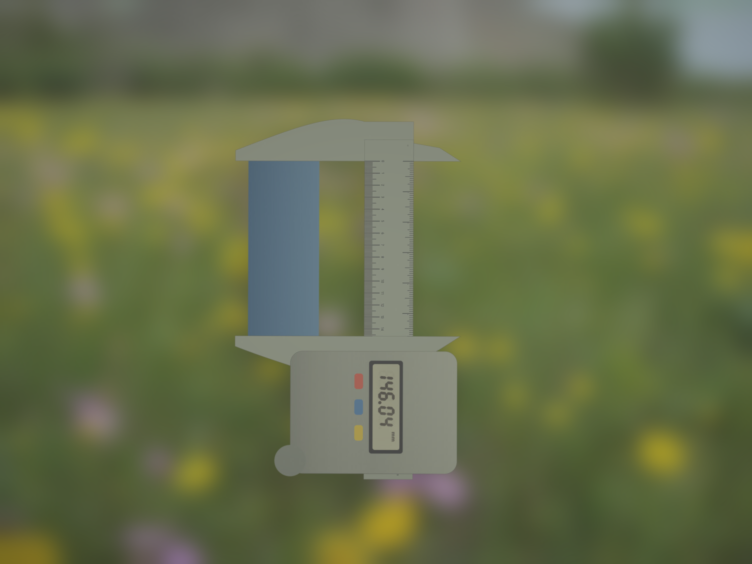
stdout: 146.04; mm
